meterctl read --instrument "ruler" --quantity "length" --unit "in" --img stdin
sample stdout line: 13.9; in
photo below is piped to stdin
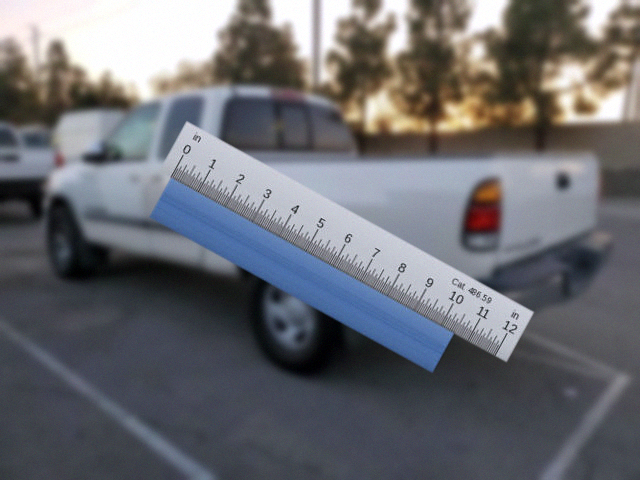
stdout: 10.5; in
